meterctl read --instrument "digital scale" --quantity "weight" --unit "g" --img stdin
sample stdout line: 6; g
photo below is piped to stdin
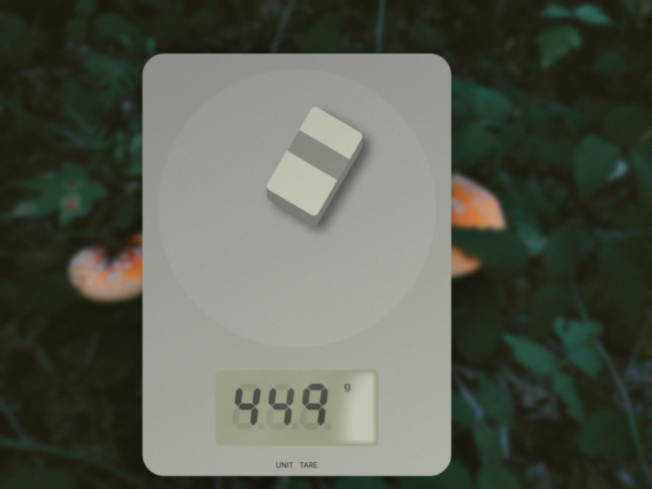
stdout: 449; g
